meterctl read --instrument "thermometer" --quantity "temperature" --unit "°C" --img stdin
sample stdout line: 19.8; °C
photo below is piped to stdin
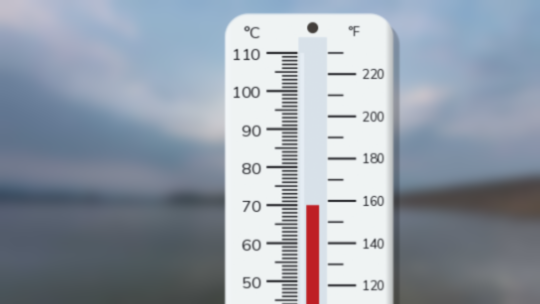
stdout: 70; °C
